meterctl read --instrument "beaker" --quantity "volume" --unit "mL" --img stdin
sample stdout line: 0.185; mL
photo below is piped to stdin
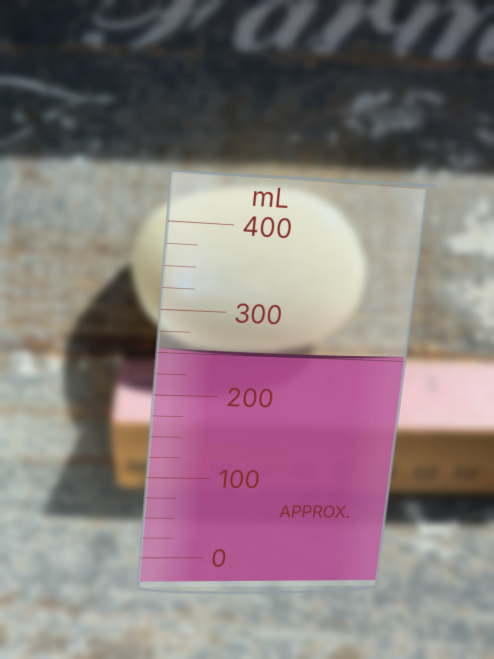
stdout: 250; mL
